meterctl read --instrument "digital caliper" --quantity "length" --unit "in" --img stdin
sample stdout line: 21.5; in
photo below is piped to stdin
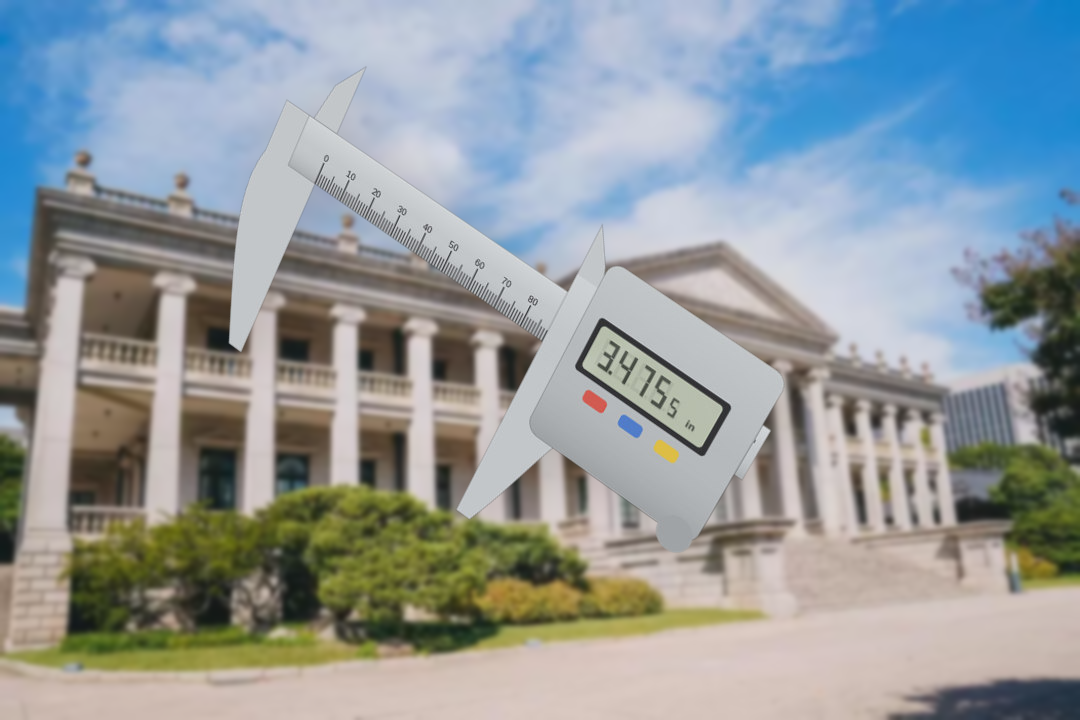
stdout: 3.4755; in
